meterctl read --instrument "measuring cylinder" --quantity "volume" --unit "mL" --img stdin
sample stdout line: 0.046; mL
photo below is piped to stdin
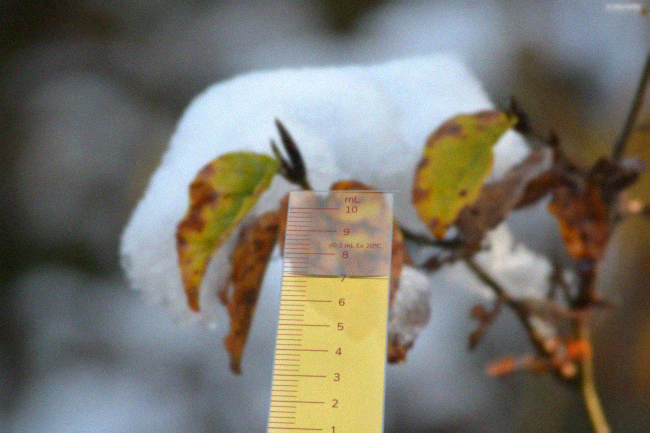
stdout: 7; mL
